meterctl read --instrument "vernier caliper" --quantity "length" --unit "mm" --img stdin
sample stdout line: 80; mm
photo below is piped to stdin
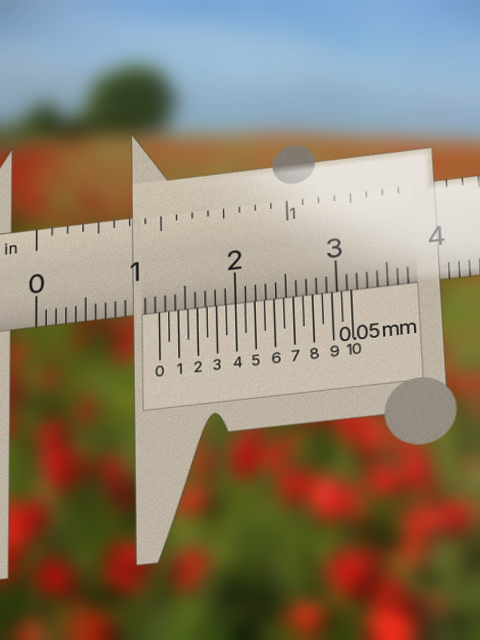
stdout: 12.4; mm
